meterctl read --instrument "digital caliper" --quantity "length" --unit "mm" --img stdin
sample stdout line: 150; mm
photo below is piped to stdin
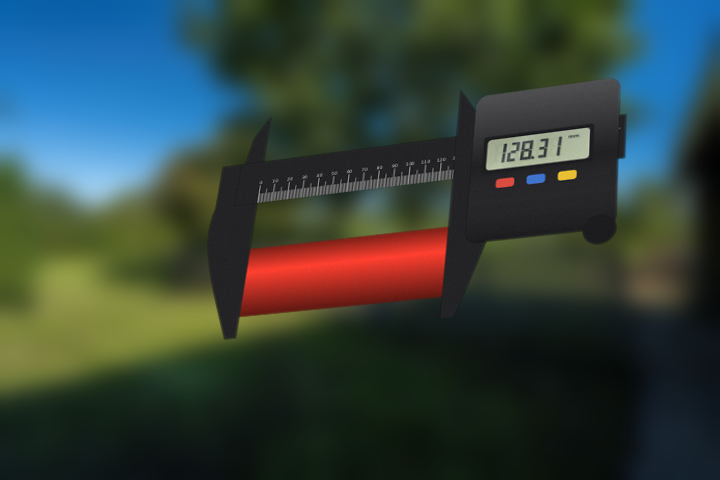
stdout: 128.31; mm
